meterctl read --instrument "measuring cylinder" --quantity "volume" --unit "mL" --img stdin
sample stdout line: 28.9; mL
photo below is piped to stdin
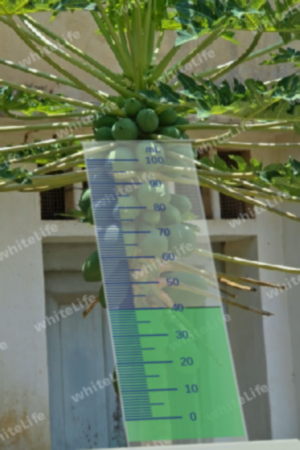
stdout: 40; mL
